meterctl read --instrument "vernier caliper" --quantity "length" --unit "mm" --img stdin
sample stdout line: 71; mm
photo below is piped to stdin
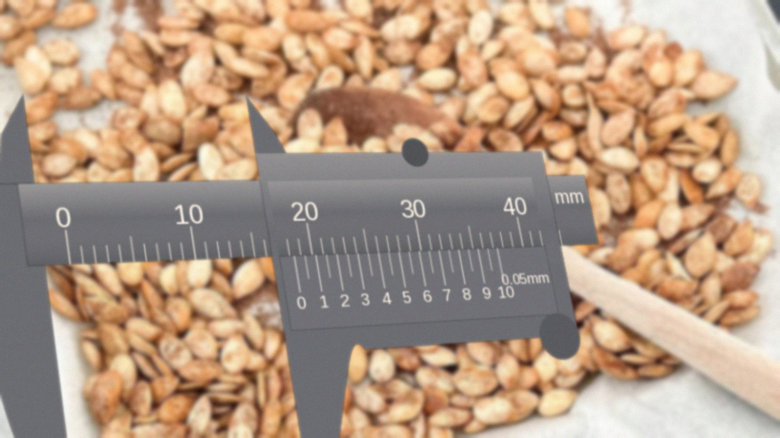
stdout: 18.4; mm
